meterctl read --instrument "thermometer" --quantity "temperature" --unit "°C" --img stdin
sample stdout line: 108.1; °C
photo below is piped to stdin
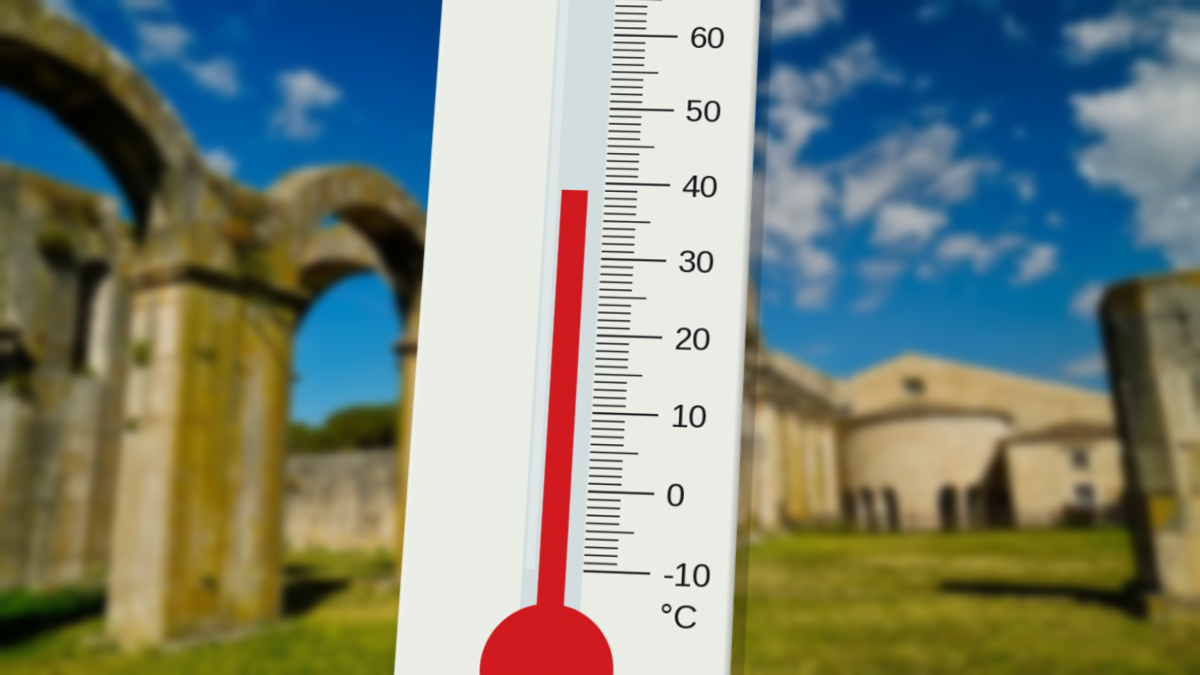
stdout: 39; °C
